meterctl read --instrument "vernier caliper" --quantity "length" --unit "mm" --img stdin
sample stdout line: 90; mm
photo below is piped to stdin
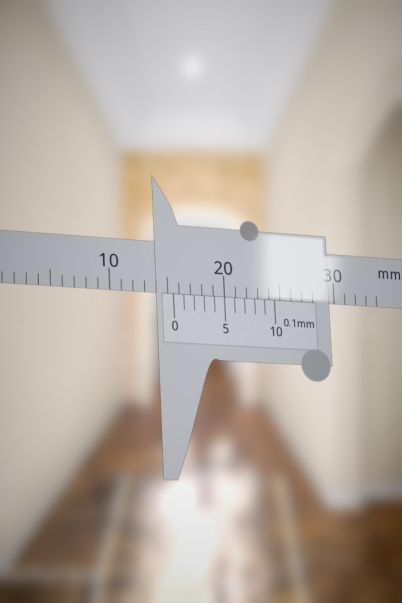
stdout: 15.5; mm
